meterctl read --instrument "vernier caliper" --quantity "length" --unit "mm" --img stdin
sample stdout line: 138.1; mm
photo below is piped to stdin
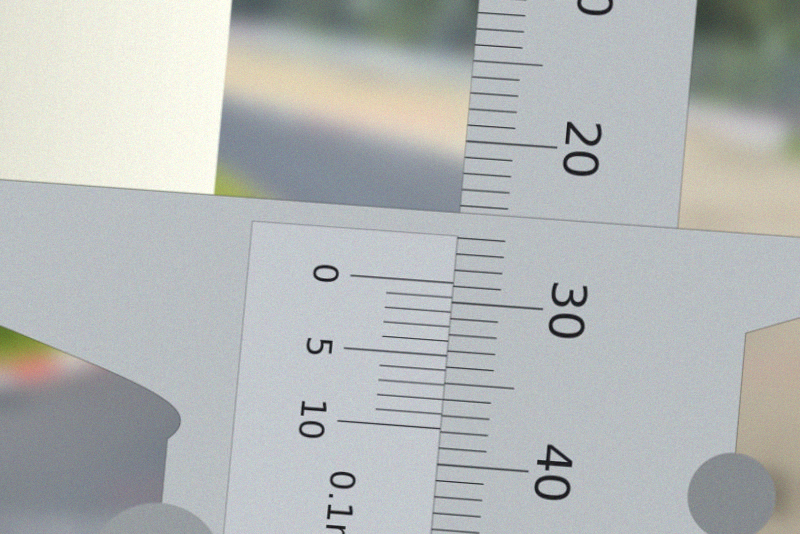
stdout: 28.8; mm
